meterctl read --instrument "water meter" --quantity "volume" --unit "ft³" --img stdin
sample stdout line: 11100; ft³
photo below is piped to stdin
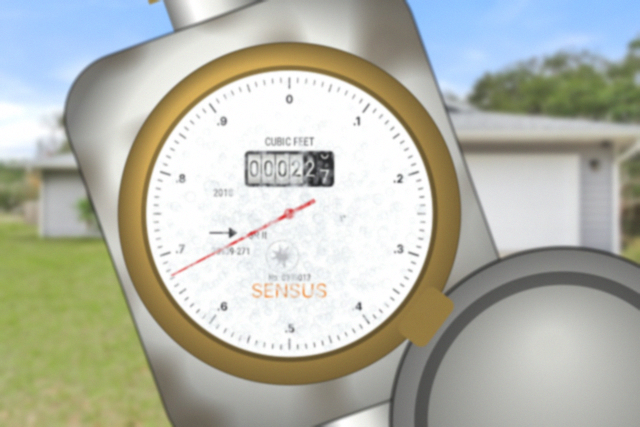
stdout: 226.67; ft³
